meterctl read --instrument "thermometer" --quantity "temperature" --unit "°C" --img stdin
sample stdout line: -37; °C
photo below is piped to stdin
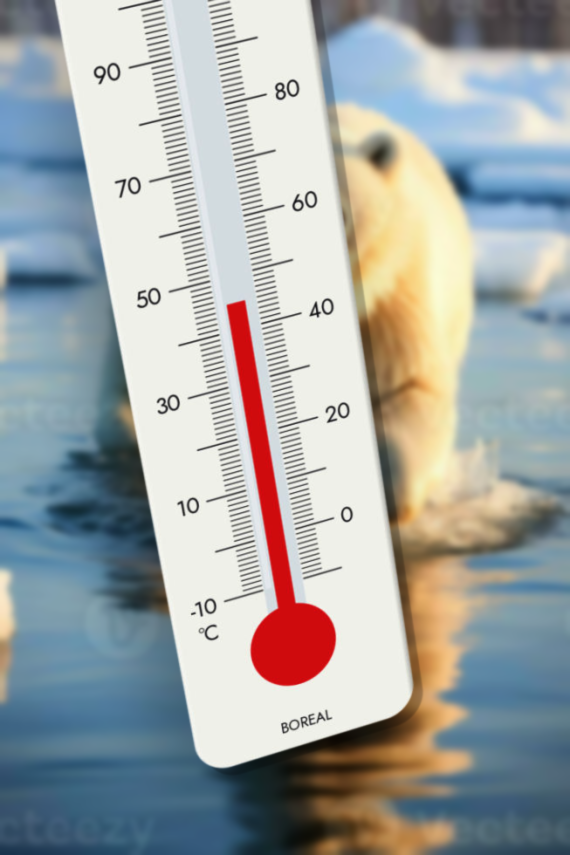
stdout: 45; °C
